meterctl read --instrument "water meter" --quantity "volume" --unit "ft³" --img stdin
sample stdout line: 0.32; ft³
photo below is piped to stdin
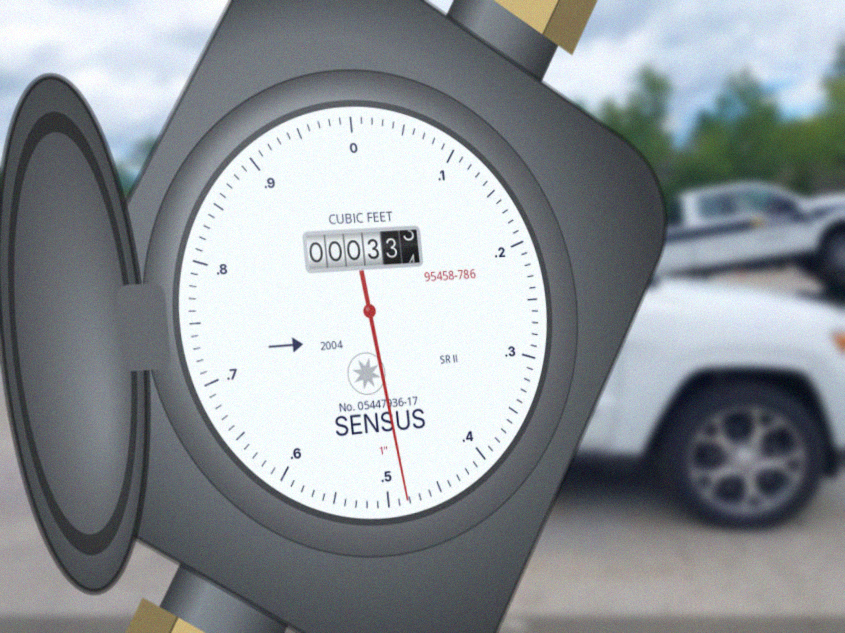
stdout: 333.48; ft³
